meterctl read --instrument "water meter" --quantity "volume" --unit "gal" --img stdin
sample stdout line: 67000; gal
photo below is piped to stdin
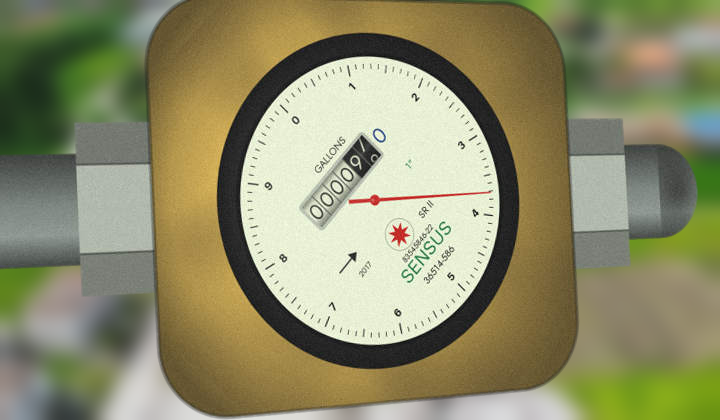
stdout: 973.7; gal
